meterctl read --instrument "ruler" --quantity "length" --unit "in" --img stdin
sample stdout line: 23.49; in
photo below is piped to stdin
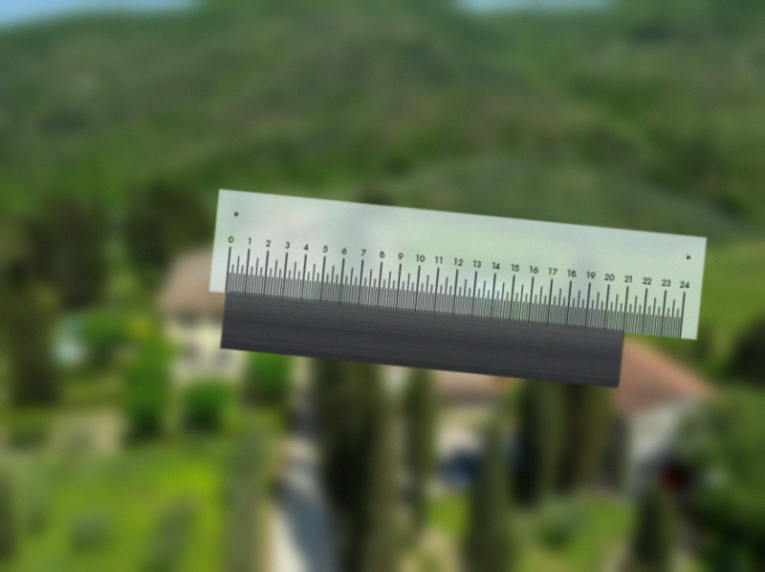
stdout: 21; in
